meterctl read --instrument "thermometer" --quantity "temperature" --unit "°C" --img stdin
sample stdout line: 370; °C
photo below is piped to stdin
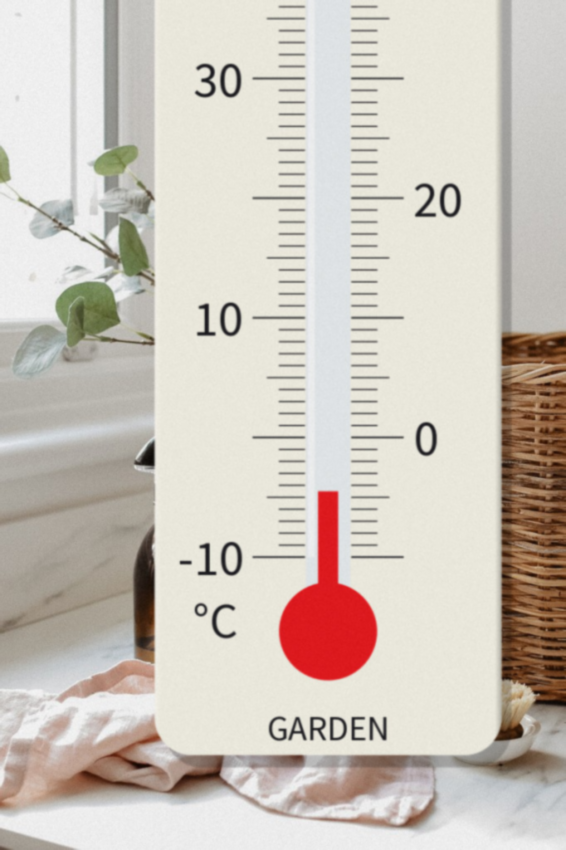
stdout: -4.5; °C
